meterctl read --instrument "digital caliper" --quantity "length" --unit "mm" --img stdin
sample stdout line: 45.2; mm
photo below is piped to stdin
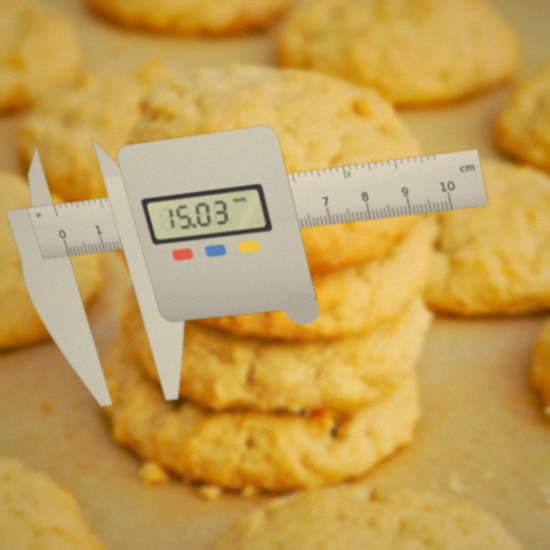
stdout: 15.03; mm
